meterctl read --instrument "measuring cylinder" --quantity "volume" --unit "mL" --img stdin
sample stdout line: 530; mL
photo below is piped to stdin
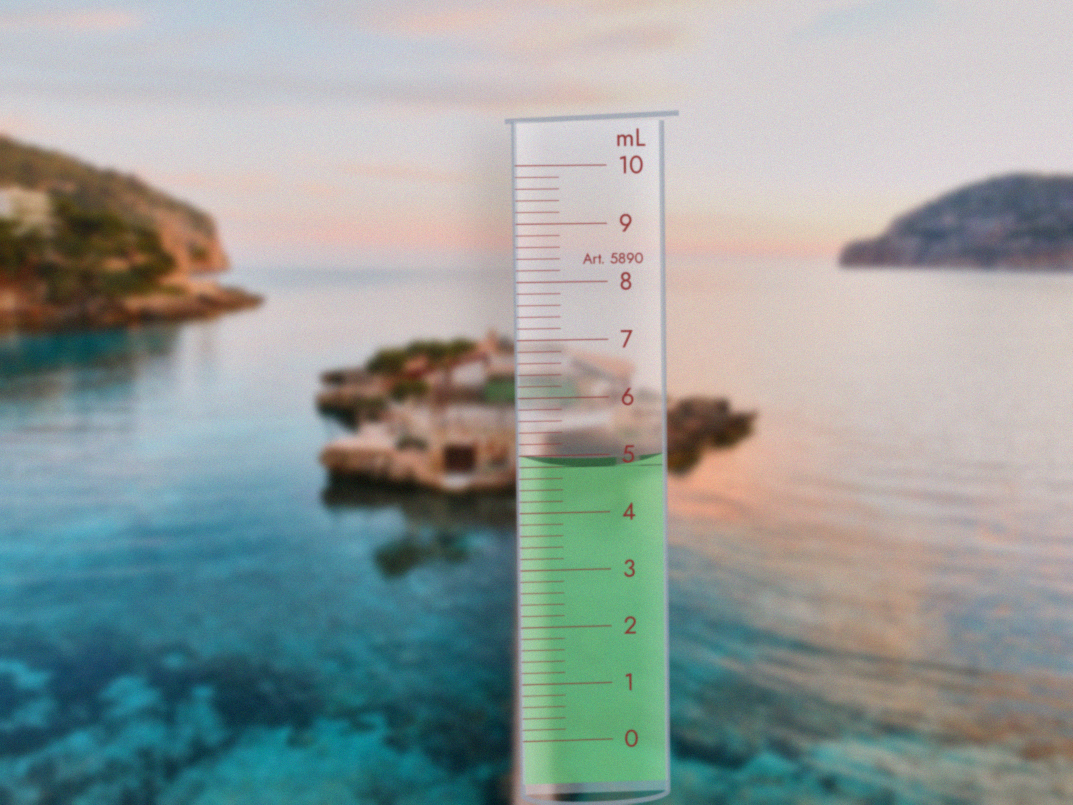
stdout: 4.8; mL
